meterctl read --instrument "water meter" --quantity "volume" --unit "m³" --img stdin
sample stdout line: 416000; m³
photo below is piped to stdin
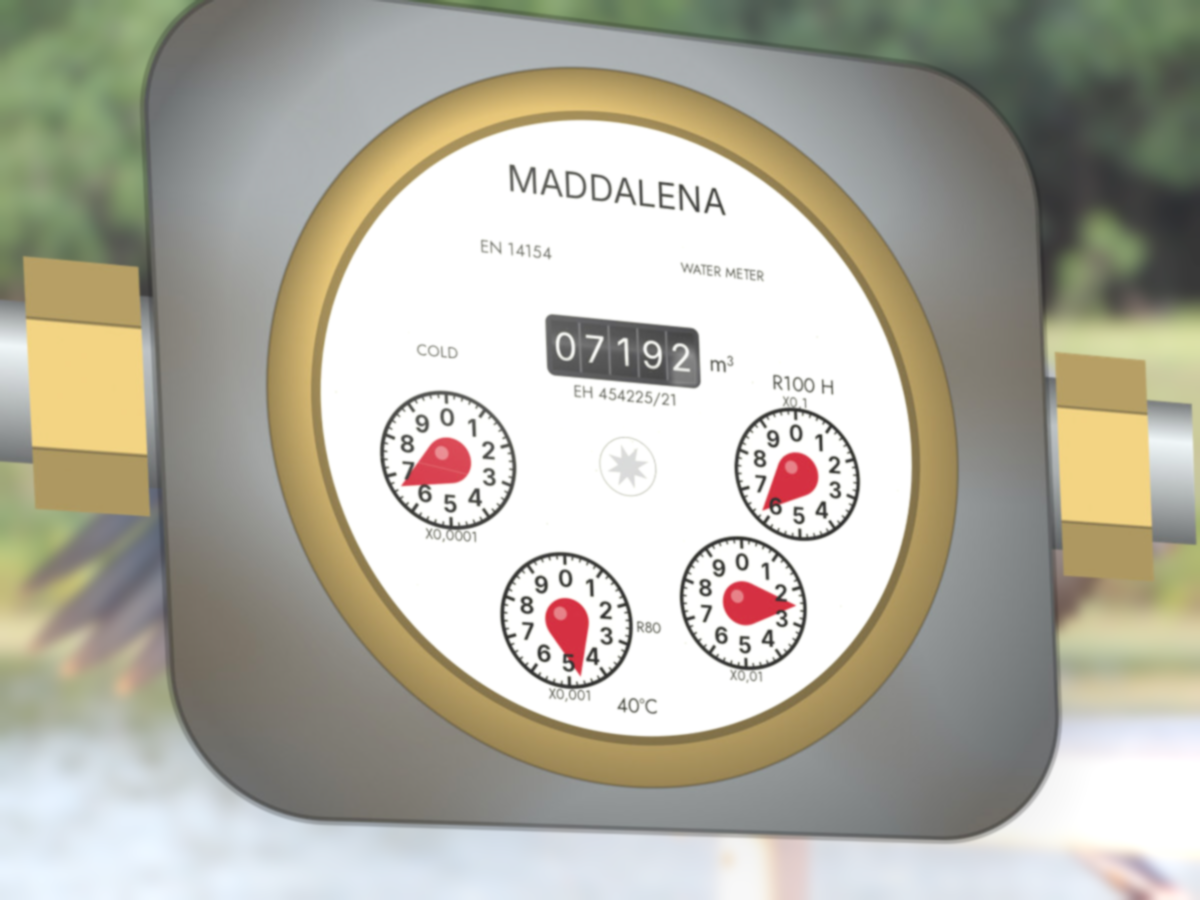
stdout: 7192.6246; m³
